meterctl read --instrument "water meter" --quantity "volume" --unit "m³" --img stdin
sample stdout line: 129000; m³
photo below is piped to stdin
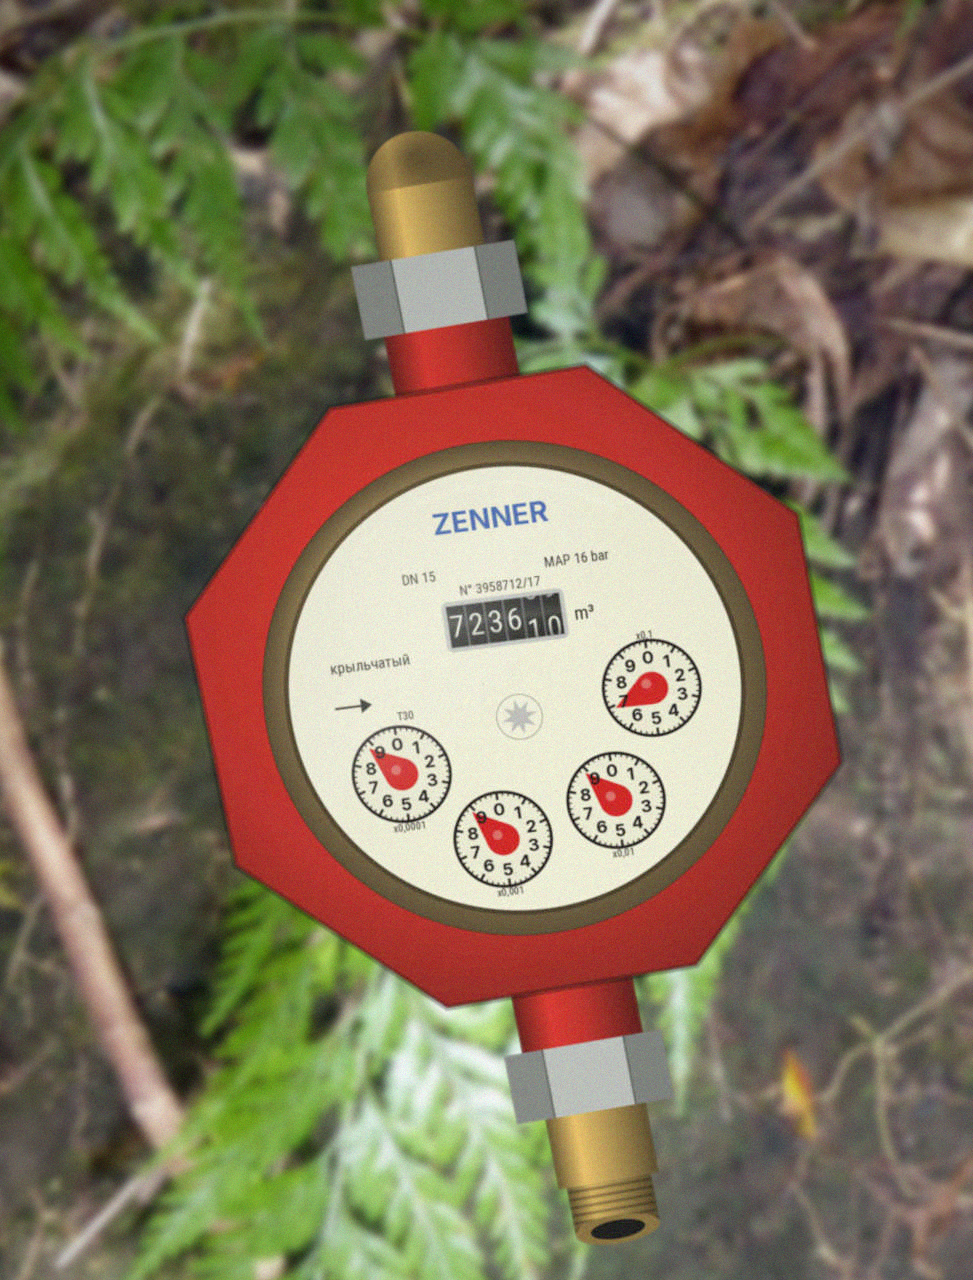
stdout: 723609.6888; m³
